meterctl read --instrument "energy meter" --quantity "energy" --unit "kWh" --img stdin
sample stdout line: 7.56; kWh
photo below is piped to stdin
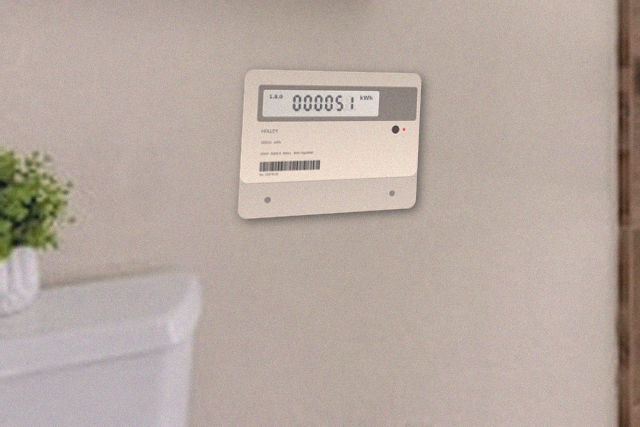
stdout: 51; kWh
